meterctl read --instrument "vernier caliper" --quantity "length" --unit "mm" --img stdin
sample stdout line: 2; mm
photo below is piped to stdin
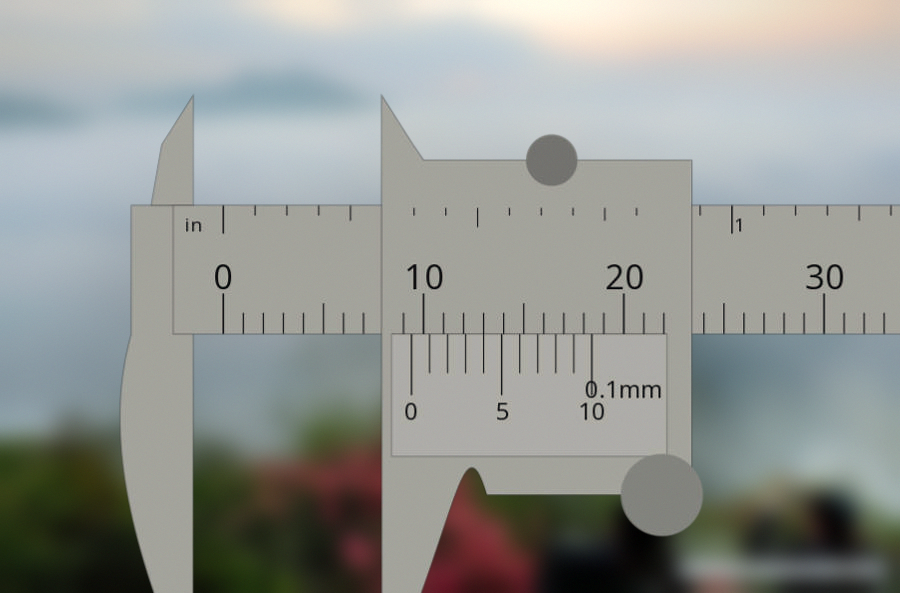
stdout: 9.4; mm
